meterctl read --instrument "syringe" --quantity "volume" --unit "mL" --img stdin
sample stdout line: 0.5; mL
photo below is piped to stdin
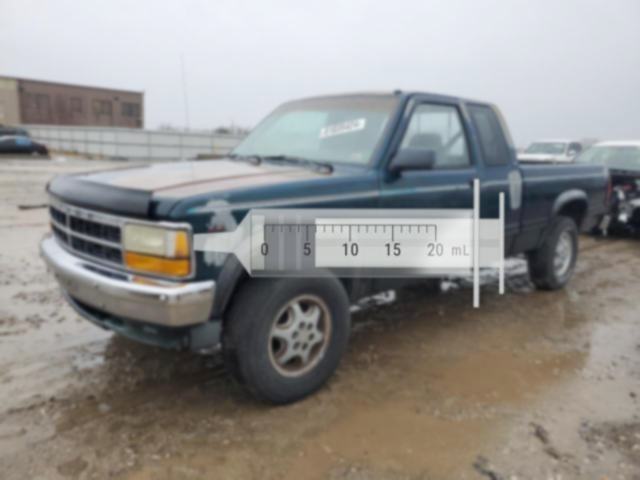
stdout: 0; mL
